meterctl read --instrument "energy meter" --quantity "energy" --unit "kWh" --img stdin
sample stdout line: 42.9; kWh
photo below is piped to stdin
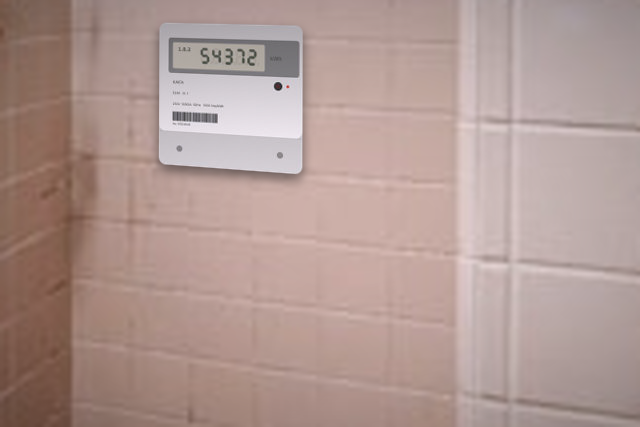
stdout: 54372; kWh
